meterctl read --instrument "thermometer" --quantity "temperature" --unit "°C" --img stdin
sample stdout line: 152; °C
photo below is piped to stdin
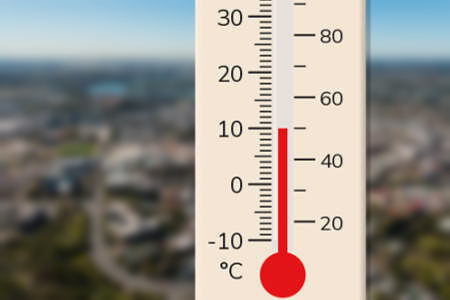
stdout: 10; °C
